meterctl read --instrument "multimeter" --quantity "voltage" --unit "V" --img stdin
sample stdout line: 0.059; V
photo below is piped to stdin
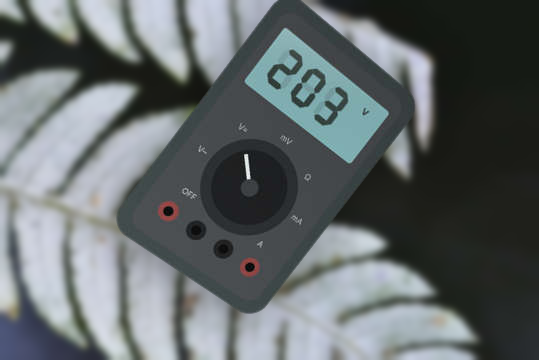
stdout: 203; V
